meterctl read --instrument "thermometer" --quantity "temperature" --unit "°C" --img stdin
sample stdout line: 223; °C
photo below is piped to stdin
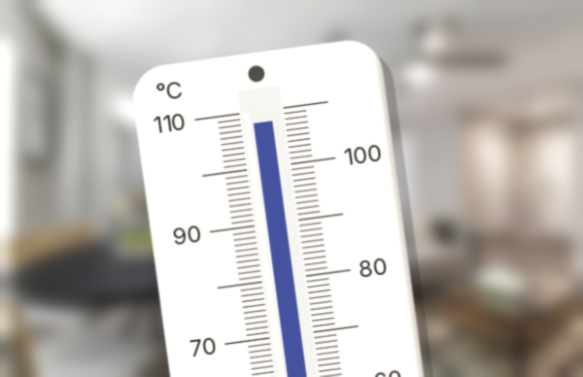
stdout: 108; °C
